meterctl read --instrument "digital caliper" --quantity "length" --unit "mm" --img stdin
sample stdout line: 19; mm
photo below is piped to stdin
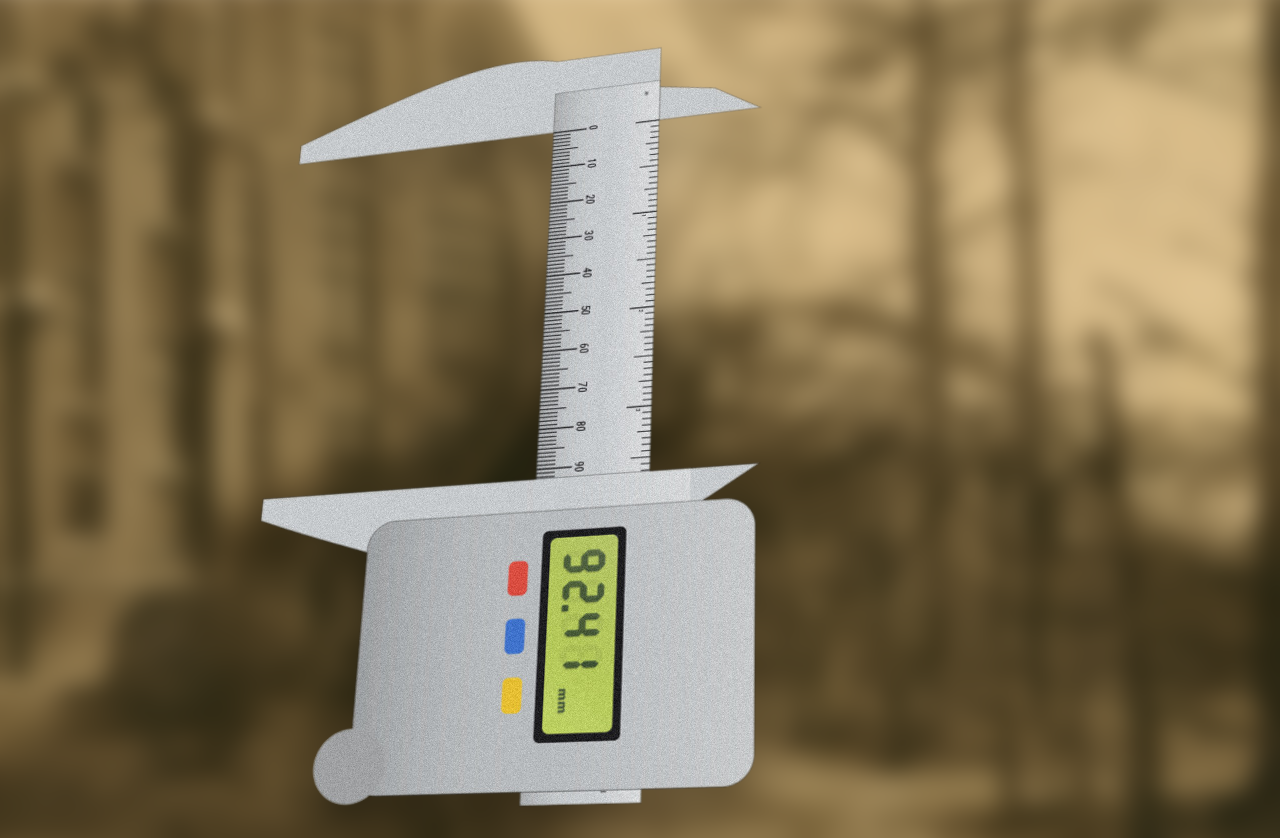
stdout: 92.41; mm
